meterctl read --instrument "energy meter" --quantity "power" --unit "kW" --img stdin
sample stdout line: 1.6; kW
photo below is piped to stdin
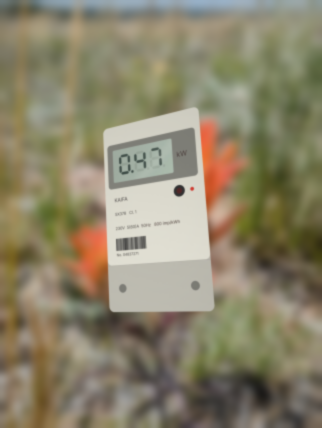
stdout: 0.47; kW
